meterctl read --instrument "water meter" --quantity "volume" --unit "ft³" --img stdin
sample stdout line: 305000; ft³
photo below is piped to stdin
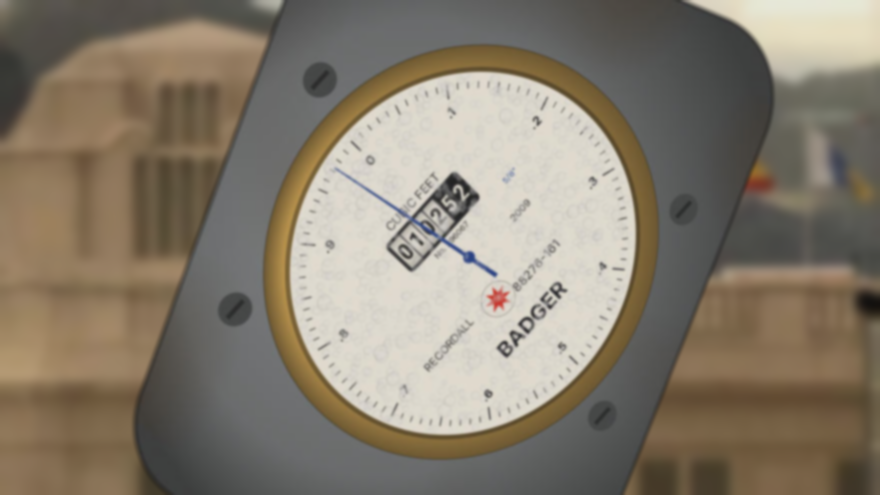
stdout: 10251.97; ft³
